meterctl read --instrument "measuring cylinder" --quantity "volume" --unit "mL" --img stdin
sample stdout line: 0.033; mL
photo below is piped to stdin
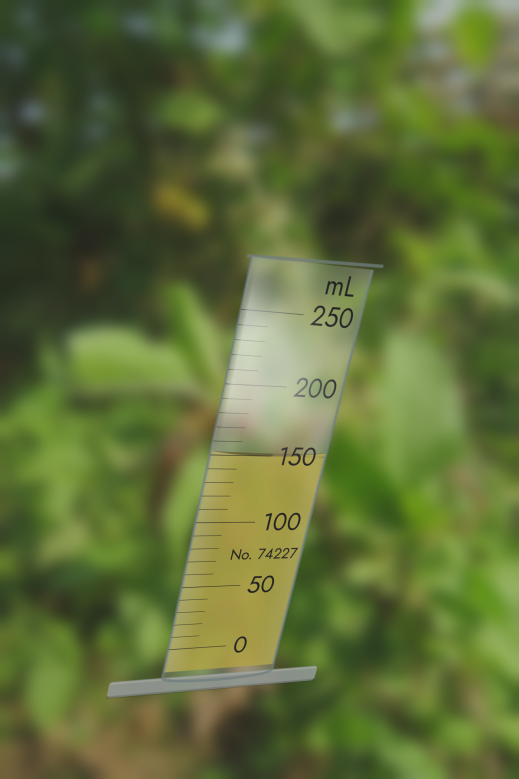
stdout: 150; mL
